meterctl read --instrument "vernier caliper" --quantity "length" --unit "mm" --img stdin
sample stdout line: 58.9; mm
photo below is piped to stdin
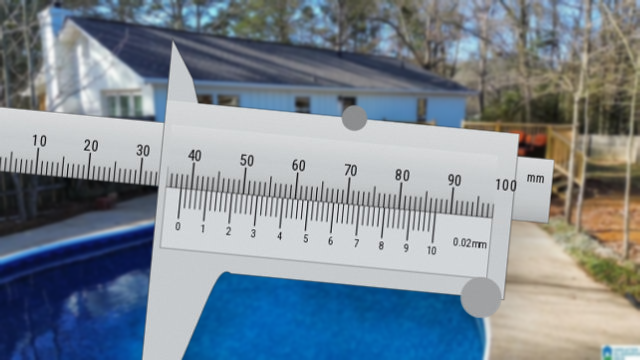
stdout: 38.0; mm
